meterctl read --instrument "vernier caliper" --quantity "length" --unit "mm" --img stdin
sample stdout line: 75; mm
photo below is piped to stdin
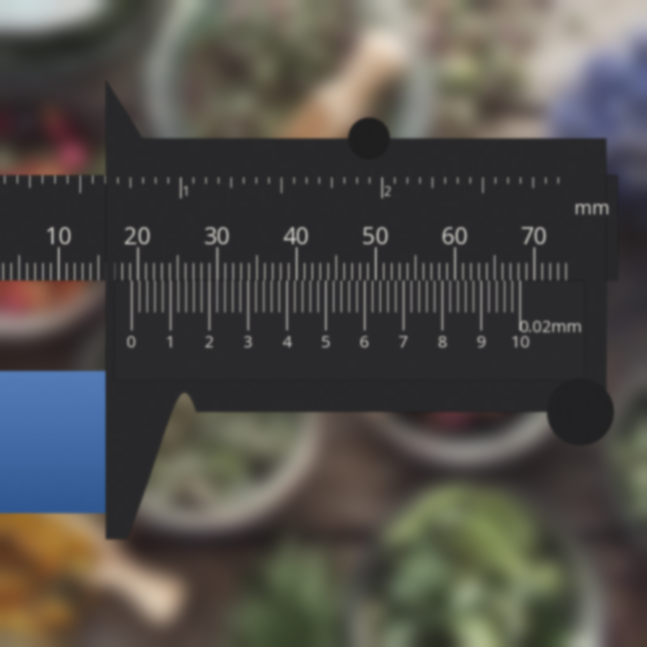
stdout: 19.2; mm
